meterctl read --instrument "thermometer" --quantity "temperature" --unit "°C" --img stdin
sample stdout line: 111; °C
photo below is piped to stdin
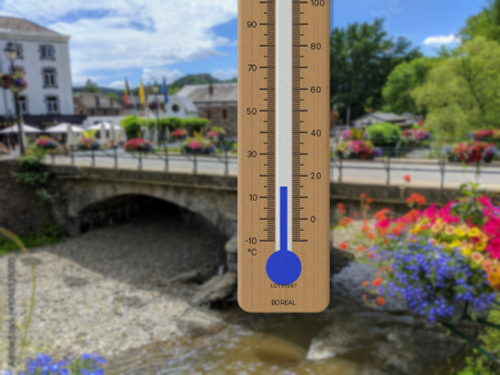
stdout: 15; °C
